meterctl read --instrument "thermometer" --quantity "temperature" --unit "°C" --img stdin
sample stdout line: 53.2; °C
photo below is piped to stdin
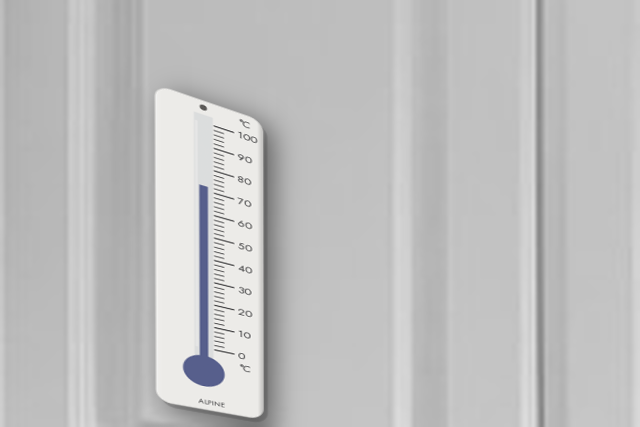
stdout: 72; °C
